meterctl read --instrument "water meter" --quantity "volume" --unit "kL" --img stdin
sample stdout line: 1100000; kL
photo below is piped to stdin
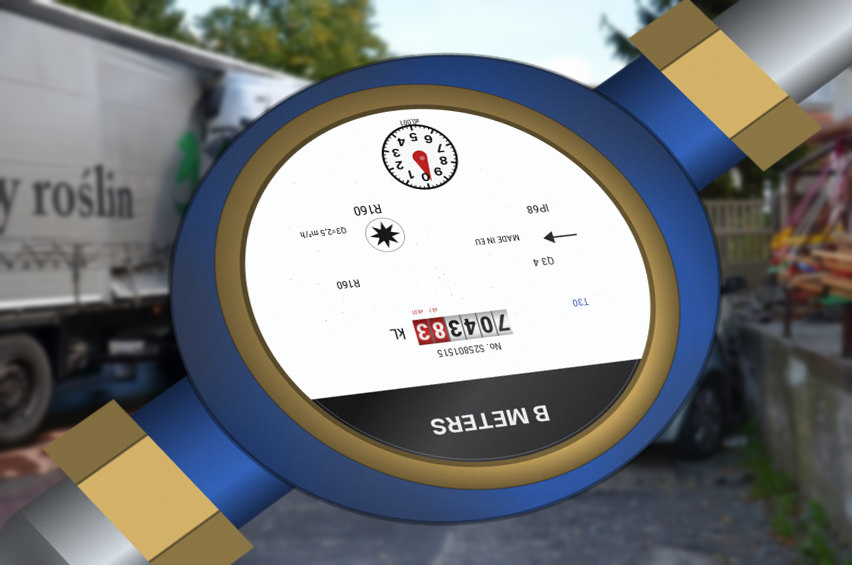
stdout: 7043.829; kL
